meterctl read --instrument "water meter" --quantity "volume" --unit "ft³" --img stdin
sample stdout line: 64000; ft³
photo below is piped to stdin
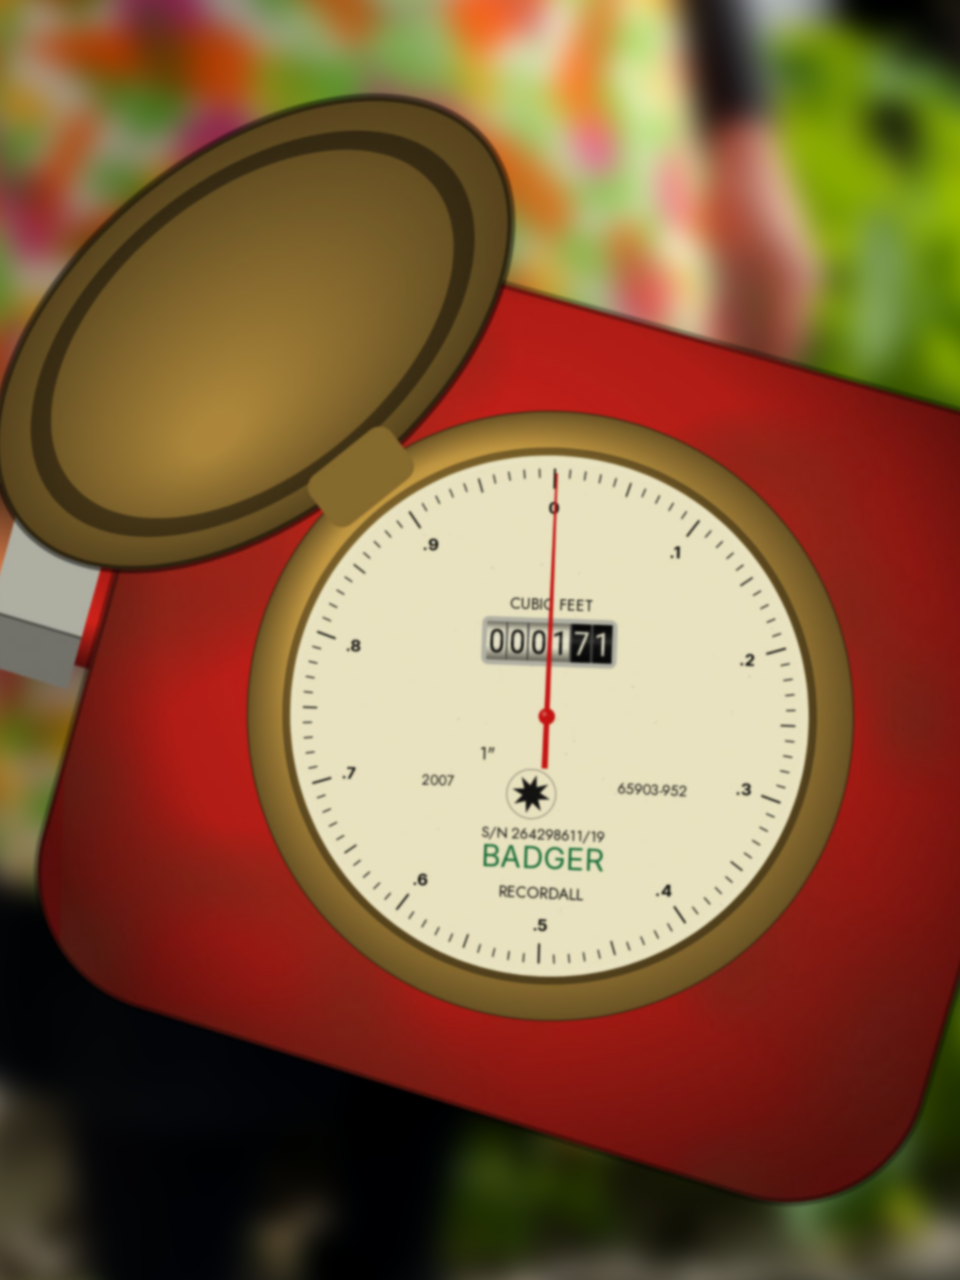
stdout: 171.00; ft³
